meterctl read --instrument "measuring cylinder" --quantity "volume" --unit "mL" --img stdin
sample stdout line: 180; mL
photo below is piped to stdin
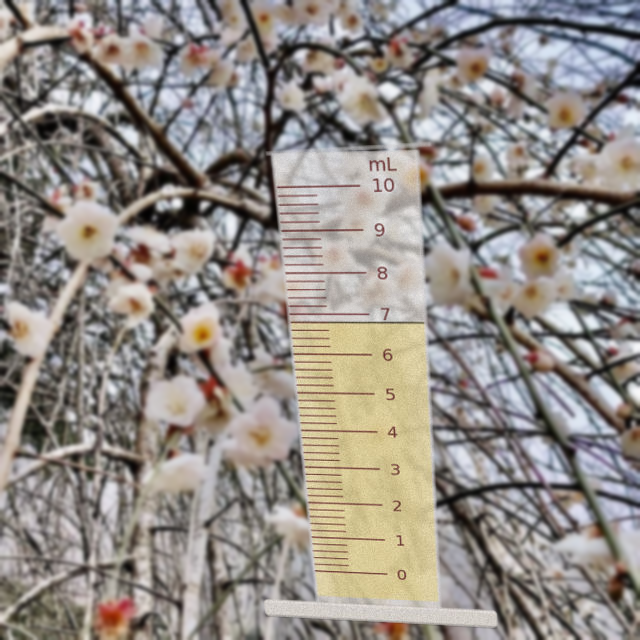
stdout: 6.8; mL
